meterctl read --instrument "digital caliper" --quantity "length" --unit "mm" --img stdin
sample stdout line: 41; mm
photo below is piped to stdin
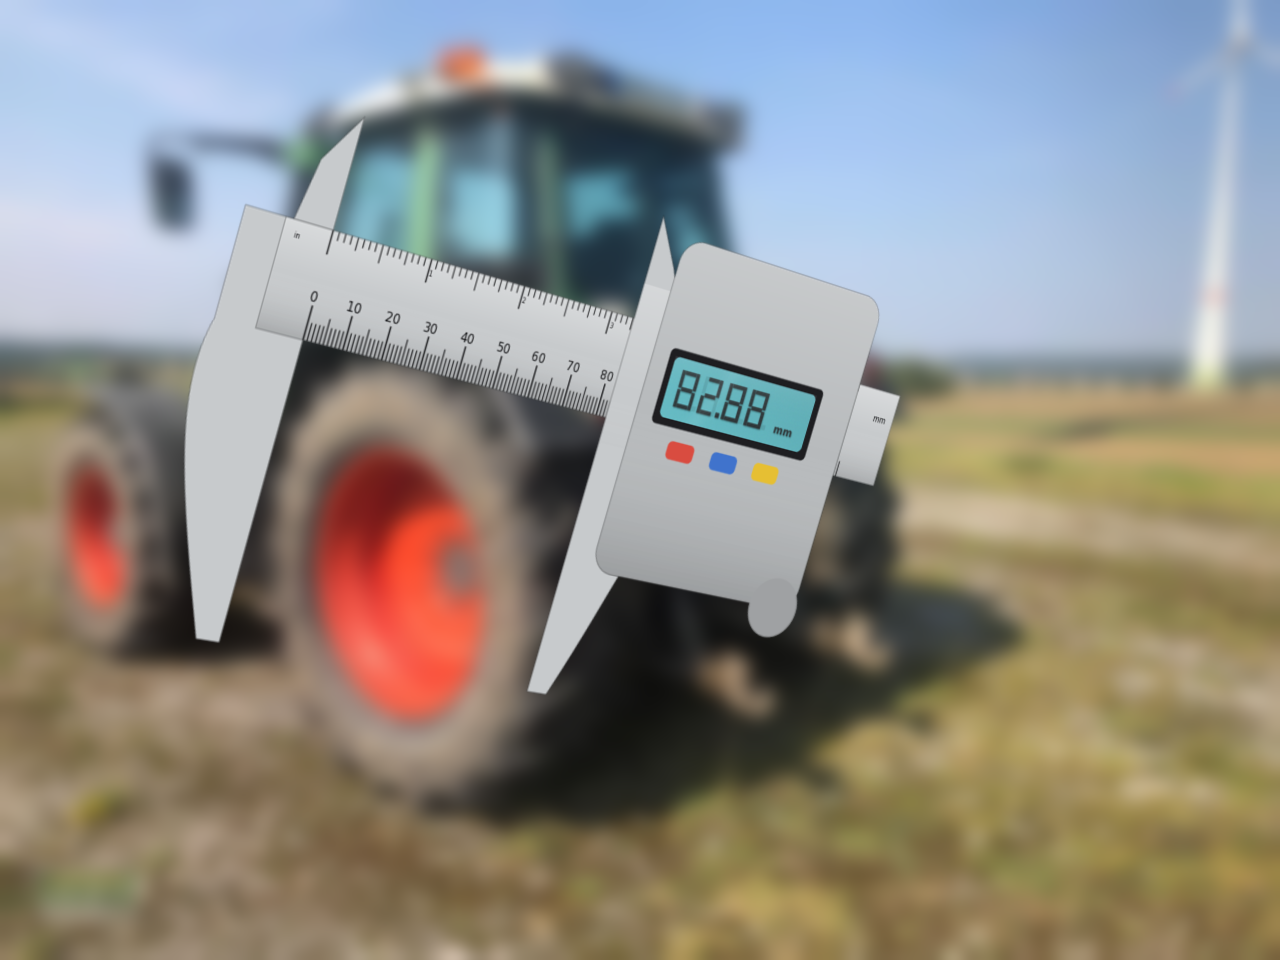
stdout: 82.88; mm
